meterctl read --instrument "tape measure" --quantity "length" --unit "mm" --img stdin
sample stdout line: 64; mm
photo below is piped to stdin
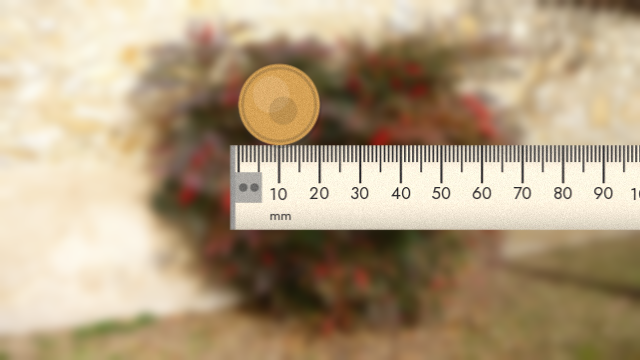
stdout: 20; mm
